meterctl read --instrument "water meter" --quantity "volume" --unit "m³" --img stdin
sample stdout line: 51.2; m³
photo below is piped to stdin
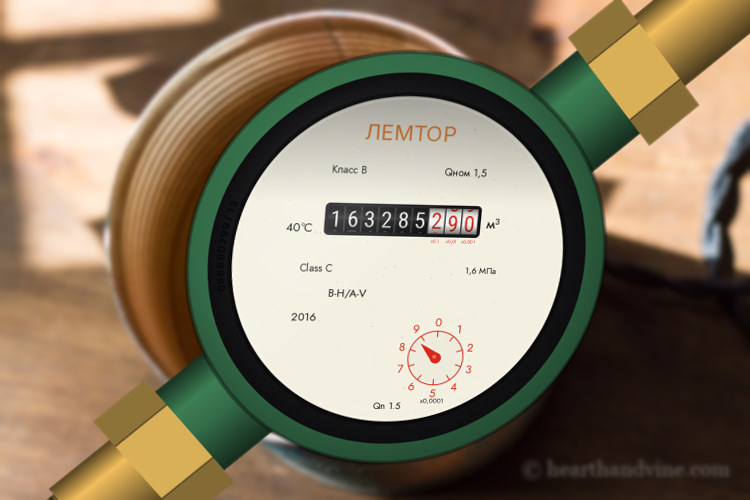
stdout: 163285.2898; m³
